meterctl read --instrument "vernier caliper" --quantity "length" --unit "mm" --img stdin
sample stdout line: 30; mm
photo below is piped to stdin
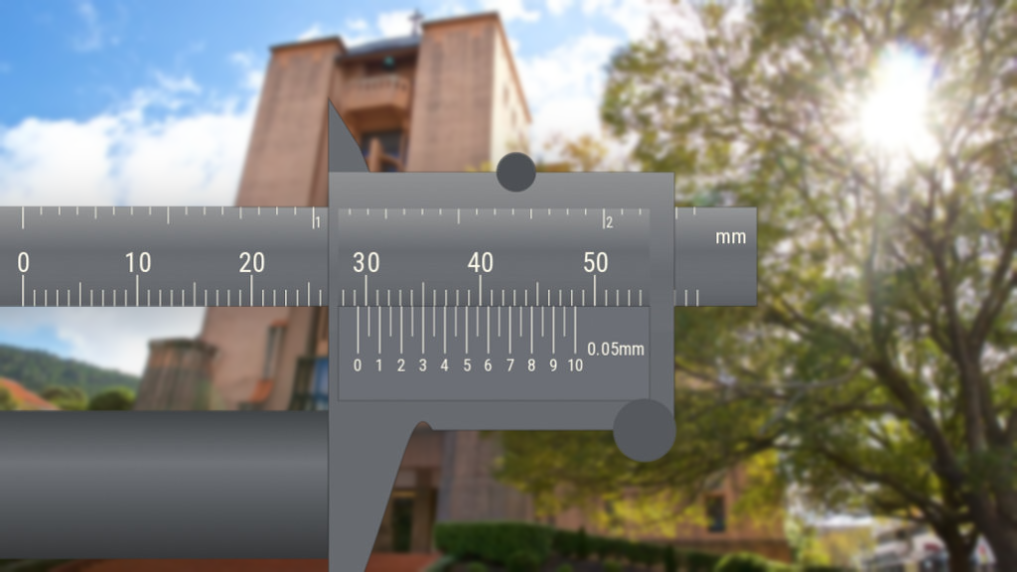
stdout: 29.3; mm
